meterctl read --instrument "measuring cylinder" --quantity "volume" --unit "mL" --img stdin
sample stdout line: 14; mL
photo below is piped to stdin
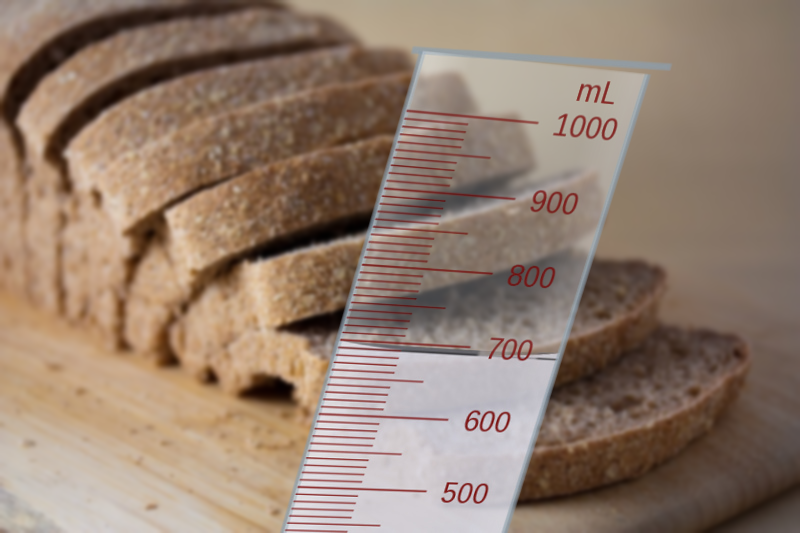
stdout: 690; mL
